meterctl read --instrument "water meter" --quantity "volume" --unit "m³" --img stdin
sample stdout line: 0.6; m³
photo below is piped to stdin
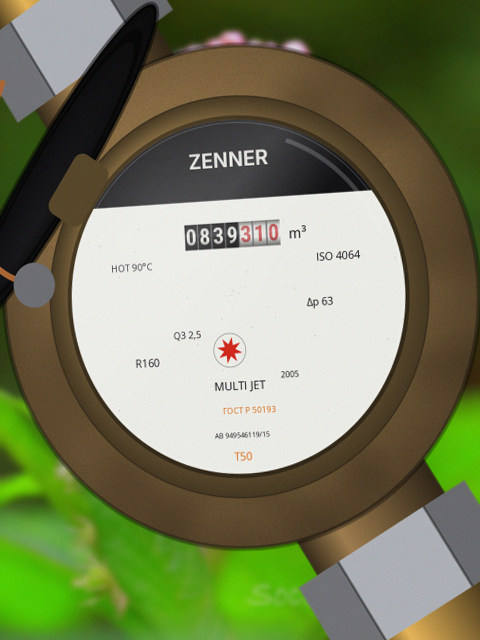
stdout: 839.310; m³
